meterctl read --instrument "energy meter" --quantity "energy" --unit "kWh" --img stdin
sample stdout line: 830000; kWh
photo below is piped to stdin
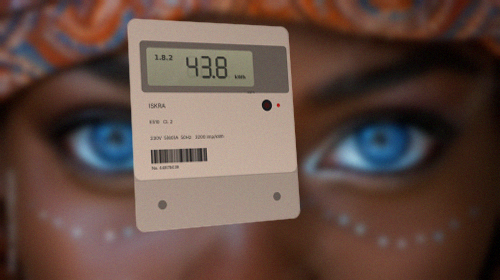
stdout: 43.8; kWh
